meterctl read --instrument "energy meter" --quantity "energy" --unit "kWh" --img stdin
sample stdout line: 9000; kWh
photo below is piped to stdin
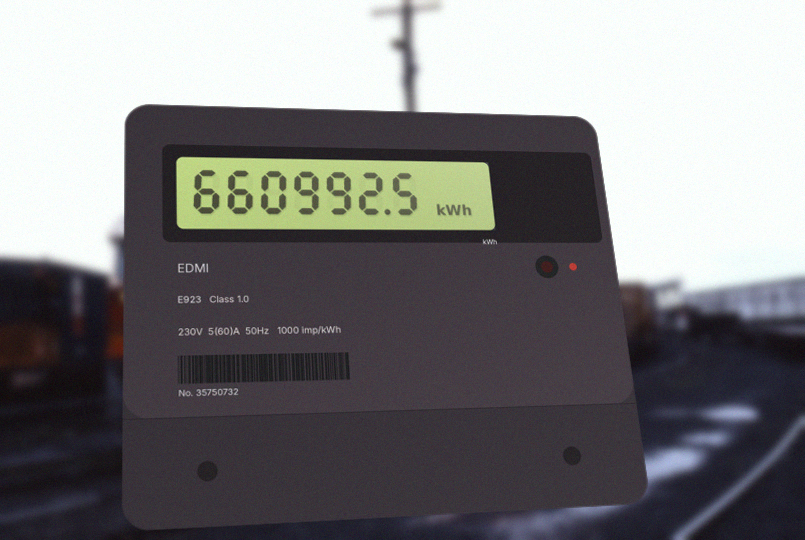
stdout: 660992.5; kWh
